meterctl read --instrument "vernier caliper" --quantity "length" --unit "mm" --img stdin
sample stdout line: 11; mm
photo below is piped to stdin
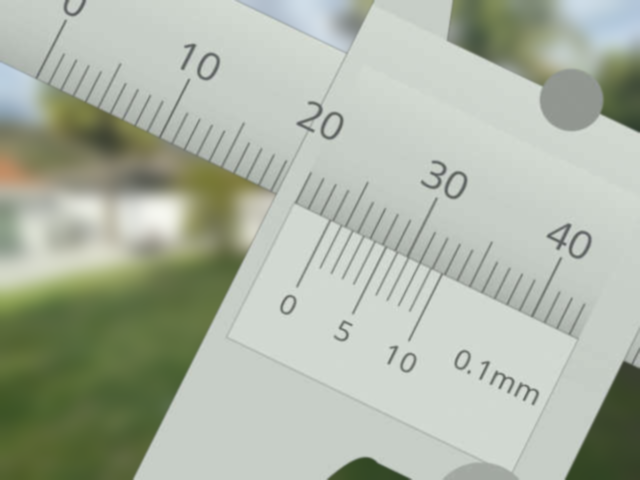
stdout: 23.8; mm
